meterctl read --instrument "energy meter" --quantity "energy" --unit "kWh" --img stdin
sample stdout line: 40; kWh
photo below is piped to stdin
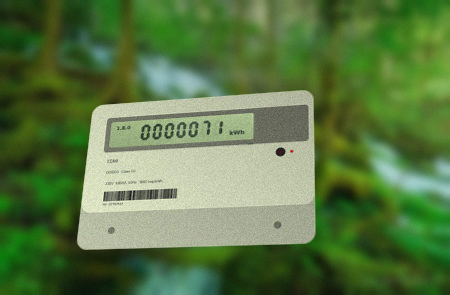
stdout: 71; kWh
